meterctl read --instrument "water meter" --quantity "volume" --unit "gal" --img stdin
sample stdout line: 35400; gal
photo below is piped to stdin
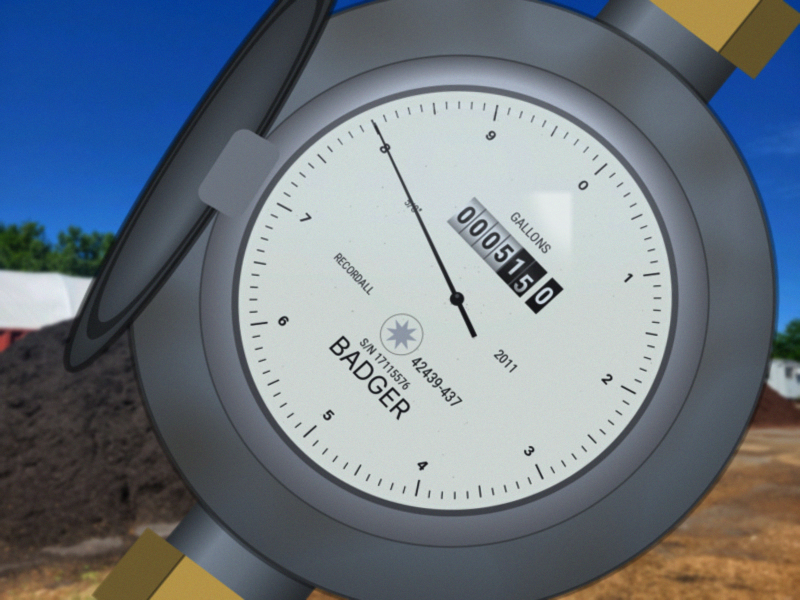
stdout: 5148.0; gal
